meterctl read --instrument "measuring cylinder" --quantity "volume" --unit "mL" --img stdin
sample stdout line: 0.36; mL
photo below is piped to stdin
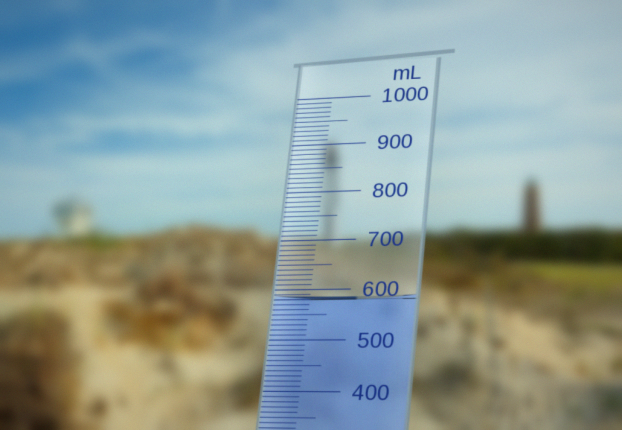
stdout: 580; mL
